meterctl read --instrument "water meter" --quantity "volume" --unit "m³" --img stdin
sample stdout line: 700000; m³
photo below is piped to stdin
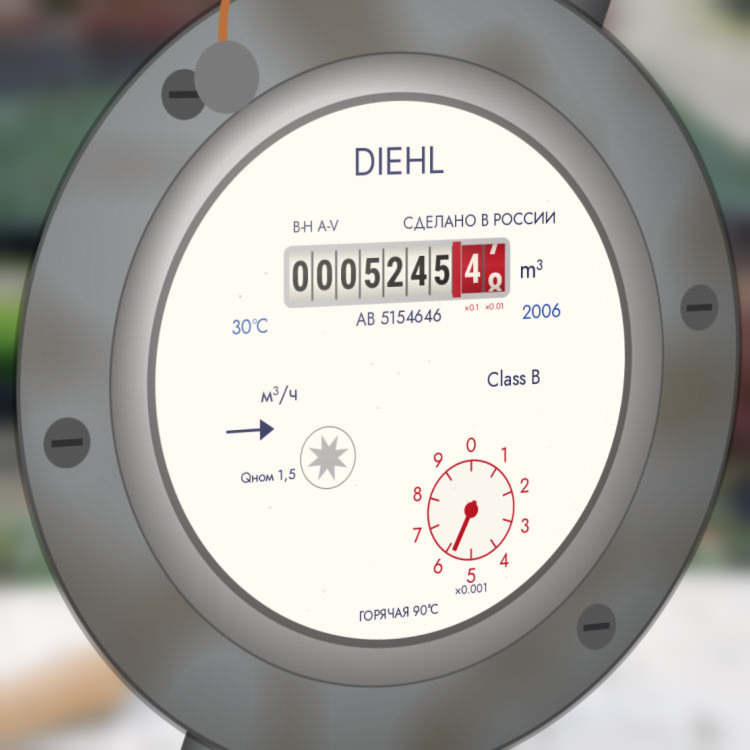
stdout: 5245.475; m³
